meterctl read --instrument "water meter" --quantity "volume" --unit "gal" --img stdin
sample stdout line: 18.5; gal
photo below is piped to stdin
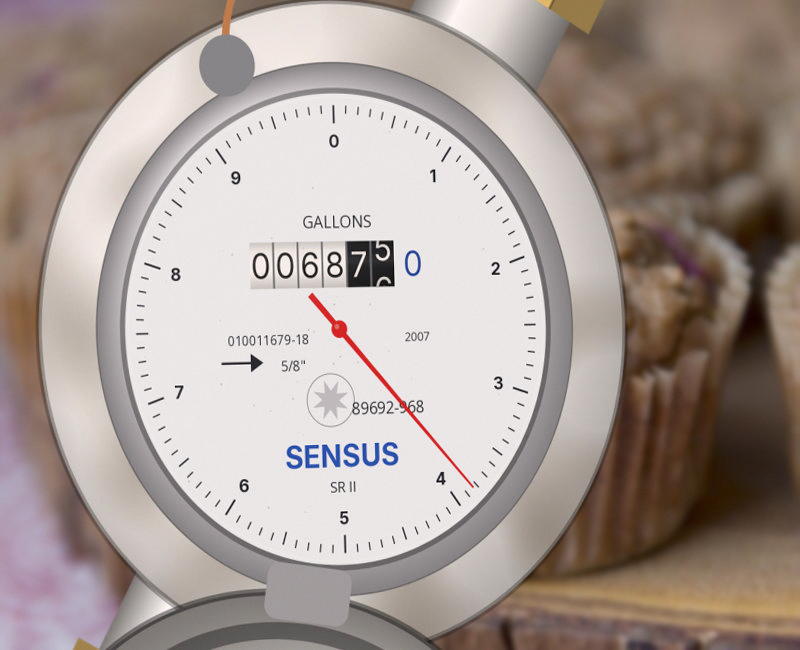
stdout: 68753.8; gal
